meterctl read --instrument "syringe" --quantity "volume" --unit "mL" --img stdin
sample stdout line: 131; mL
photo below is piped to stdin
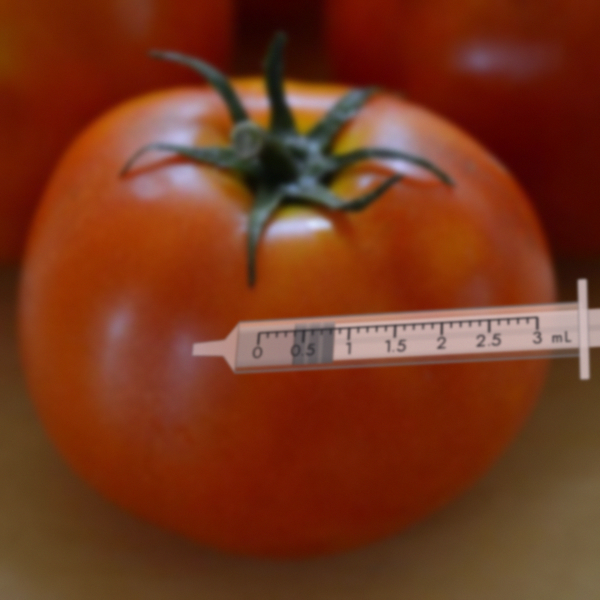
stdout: 0.4; mL
